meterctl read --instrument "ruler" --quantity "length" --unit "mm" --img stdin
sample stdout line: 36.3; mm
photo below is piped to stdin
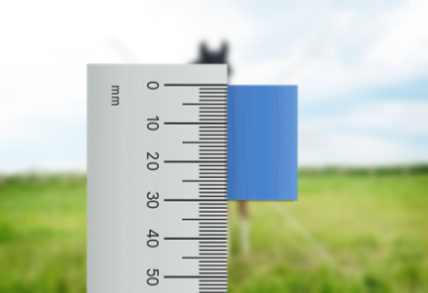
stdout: 30; mm
